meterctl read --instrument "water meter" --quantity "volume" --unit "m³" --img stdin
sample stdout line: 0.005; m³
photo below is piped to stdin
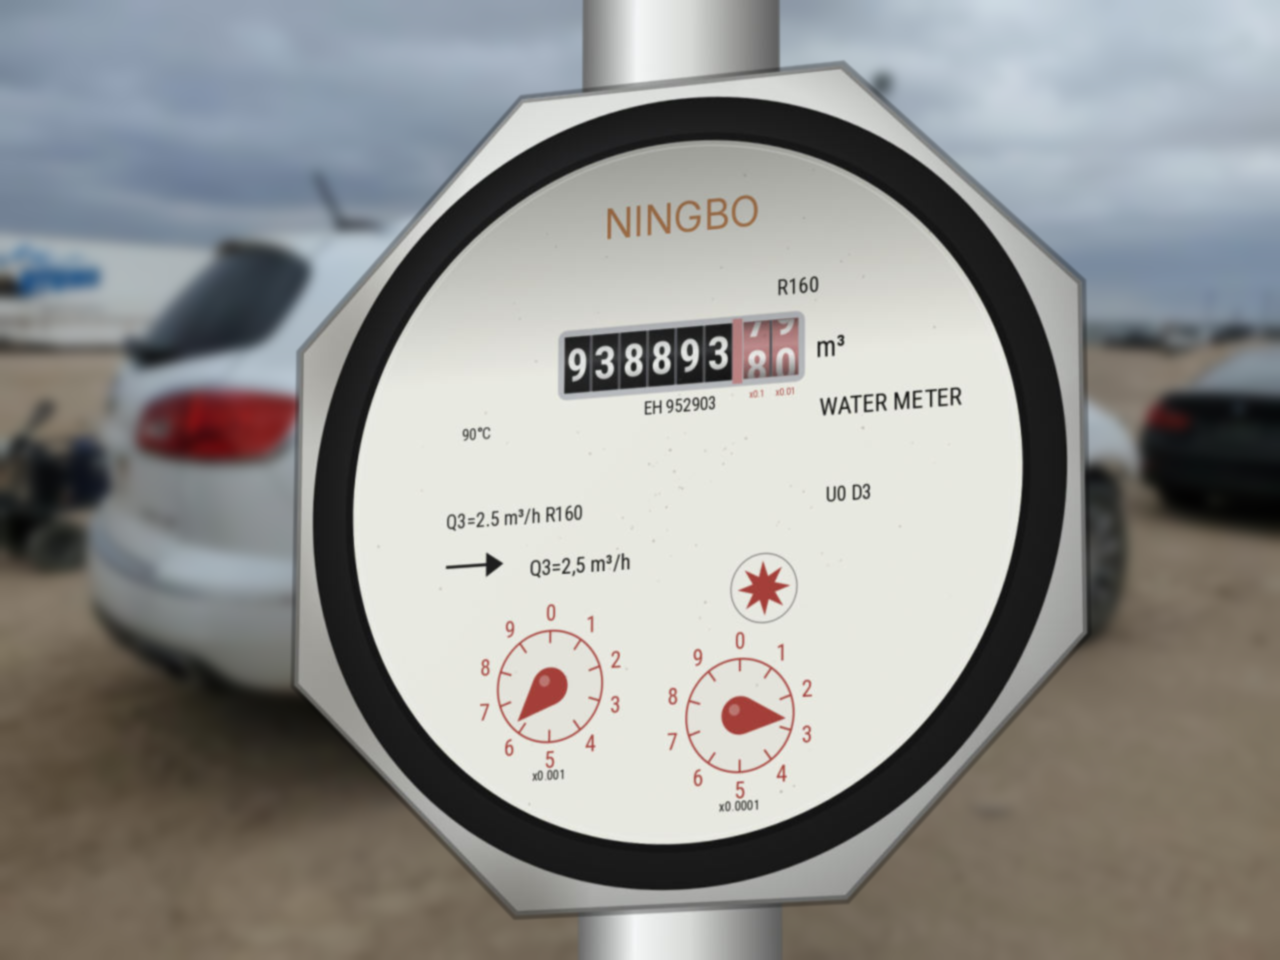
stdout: 938893.7962; m³
